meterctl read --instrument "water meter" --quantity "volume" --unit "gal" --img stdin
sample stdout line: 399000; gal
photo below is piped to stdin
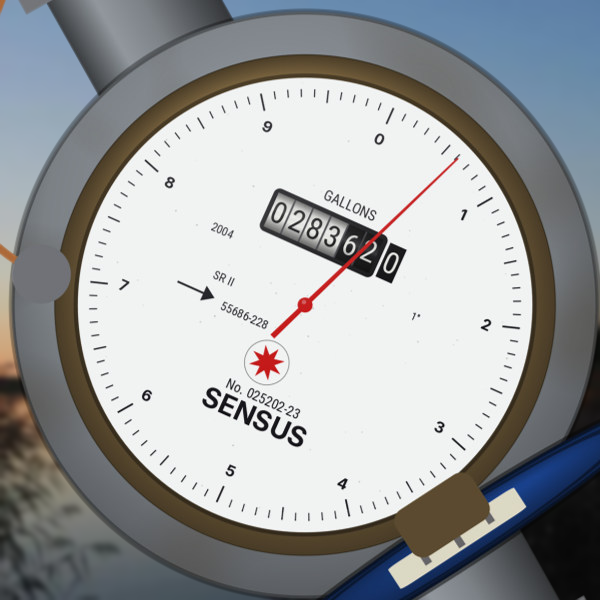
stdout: 283620.6; gal
